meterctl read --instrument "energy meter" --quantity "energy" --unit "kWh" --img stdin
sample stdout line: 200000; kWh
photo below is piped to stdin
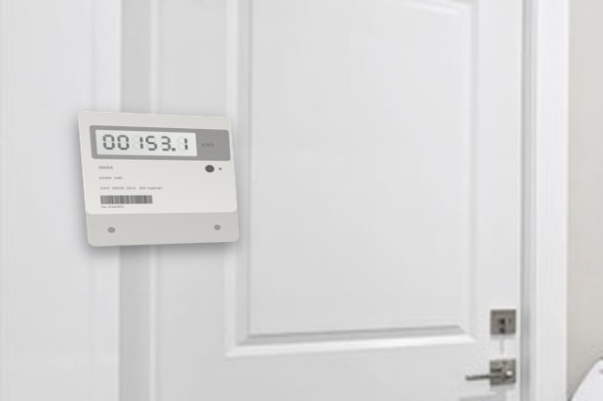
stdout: 153.1; kWh
